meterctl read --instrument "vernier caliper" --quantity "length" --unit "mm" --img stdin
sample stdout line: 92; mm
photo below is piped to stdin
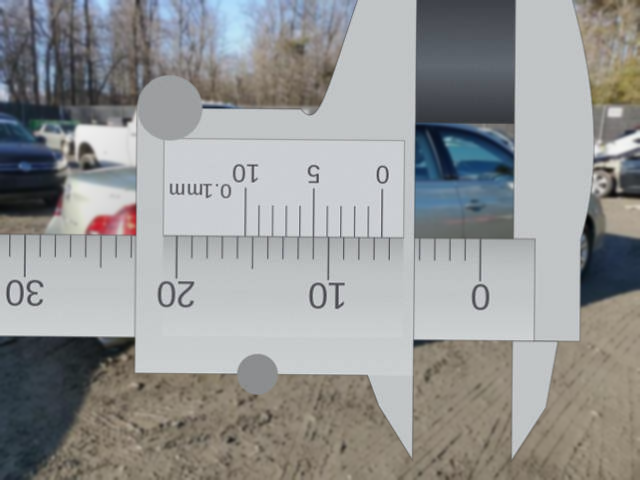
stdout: 6.5; mm
